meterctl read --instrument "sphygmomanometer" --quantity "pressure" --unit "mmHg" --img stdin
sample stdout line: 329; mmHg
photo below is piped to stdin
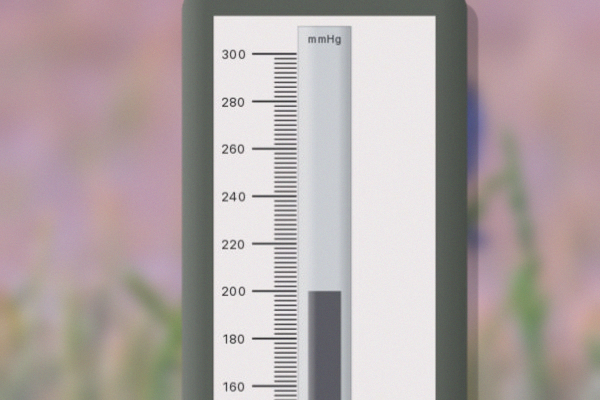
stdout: 200; mmHg
